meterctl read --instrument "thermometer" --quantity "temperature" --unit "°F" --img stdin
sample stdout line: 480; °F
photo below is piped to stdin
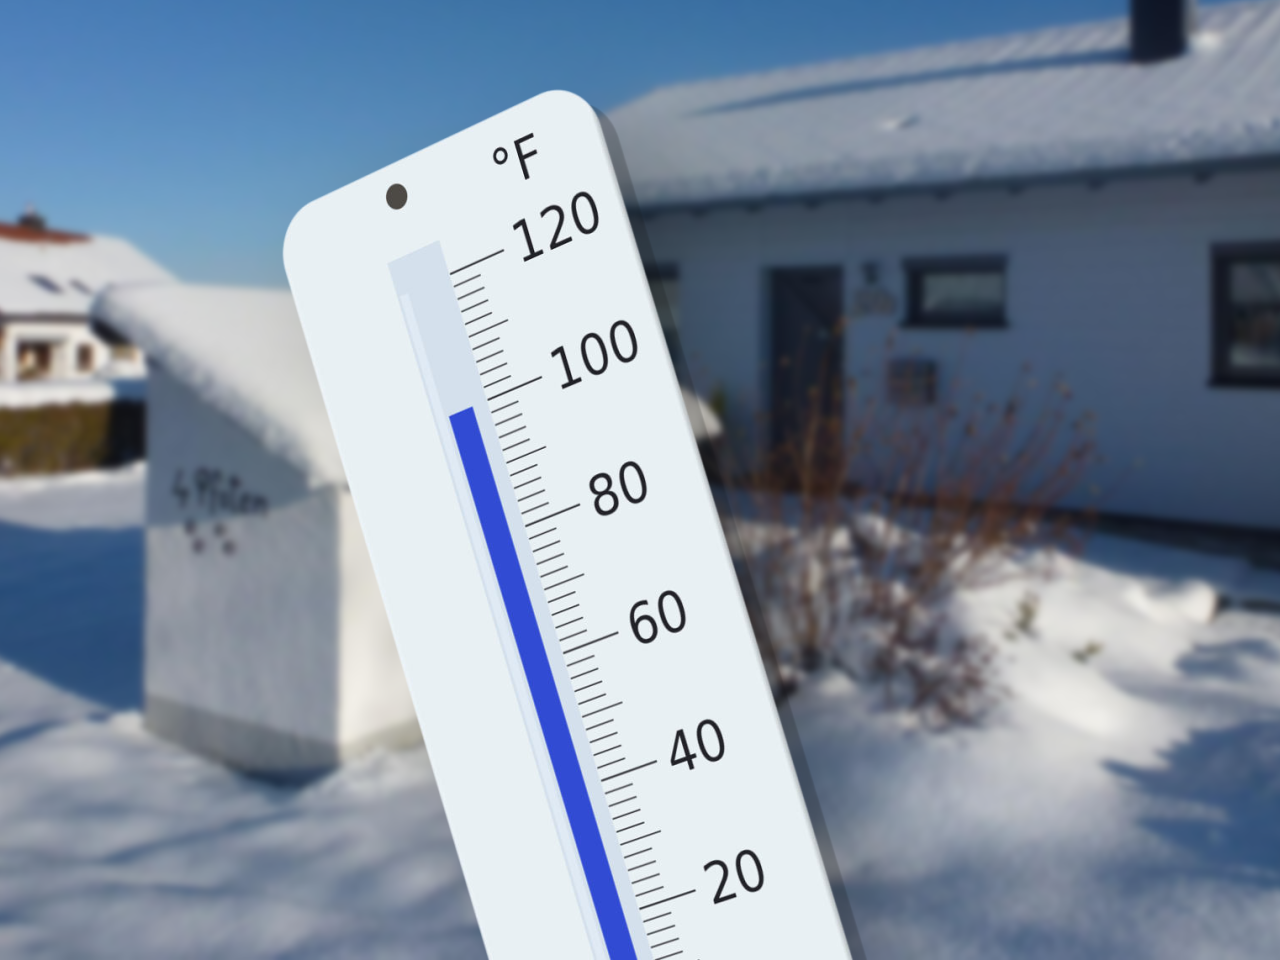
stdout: 100; °F
